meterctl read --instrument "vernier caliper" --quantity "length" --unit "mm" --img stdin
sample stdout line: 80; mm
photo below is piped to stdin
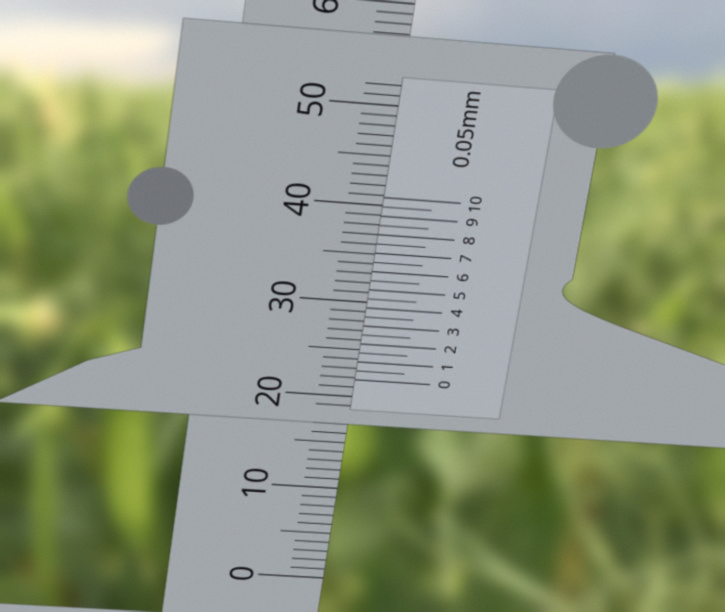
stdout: 21.8; mm
